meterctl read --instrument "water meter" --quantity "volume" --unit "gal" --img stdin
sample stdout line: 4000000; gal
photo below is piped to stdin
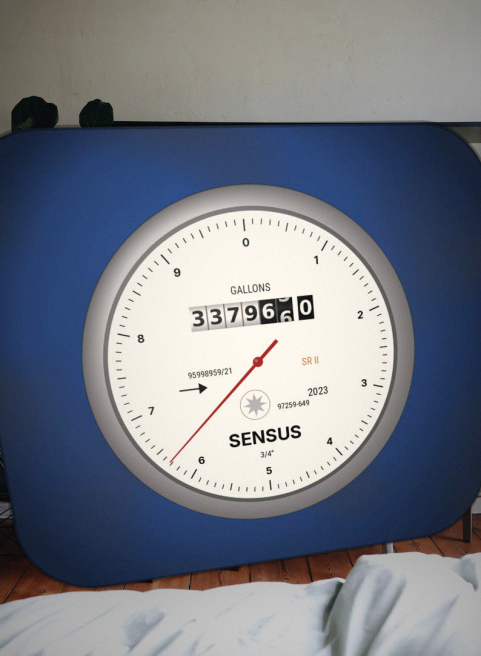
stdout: 3379656.3; gal
